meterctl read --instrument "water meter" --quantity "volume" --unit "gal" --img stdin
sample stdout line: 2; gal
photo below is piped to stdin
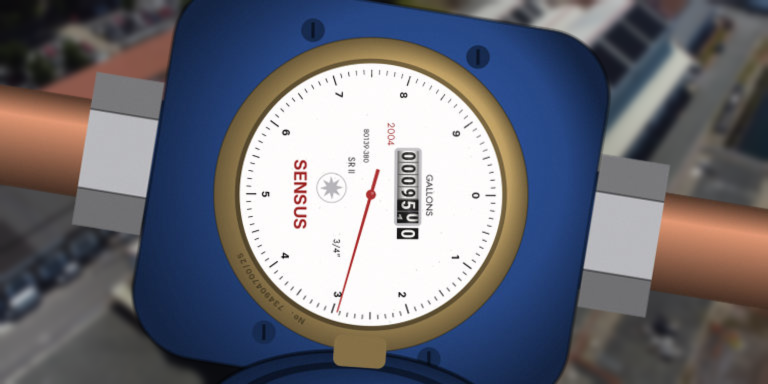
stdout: 9502.9; gal
